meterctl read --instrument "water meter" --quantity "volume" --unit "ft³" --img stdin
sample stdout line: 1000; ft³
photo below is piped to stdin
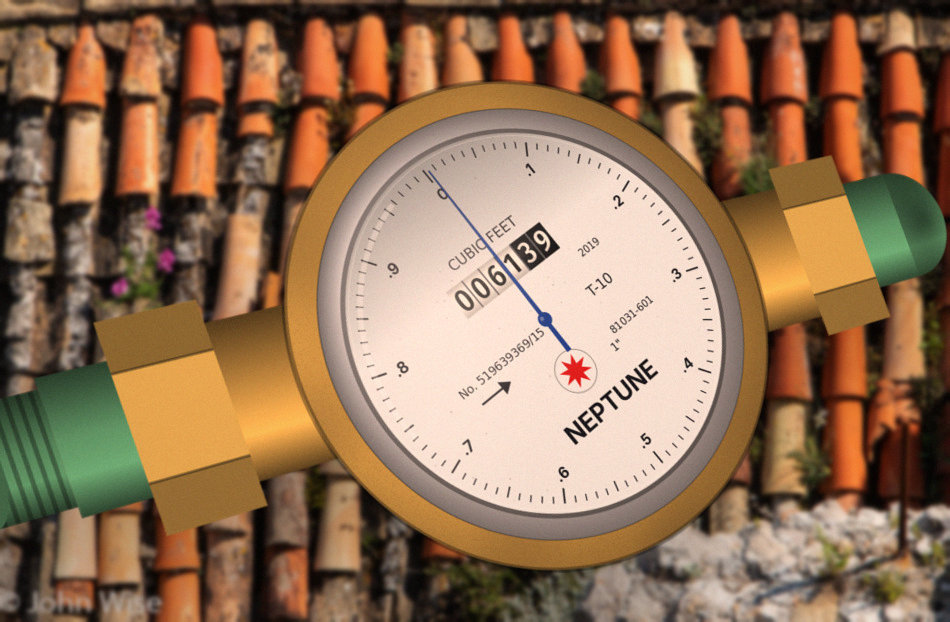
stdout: 6139.00; ft³
